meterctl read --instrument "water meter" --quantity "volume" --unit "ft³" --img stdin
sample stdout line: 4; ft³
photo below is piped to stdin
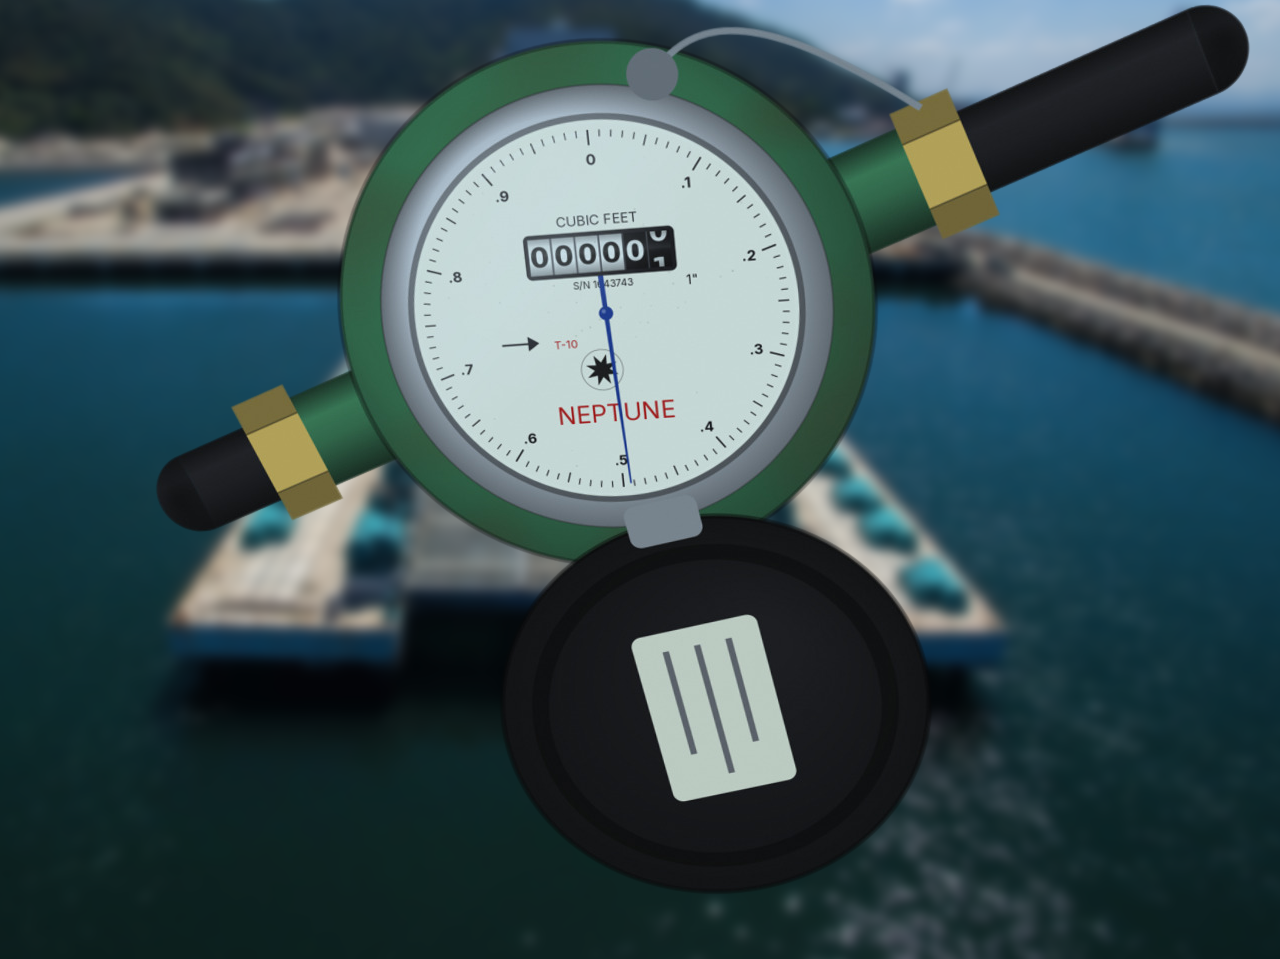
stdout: 0.49; ft³
